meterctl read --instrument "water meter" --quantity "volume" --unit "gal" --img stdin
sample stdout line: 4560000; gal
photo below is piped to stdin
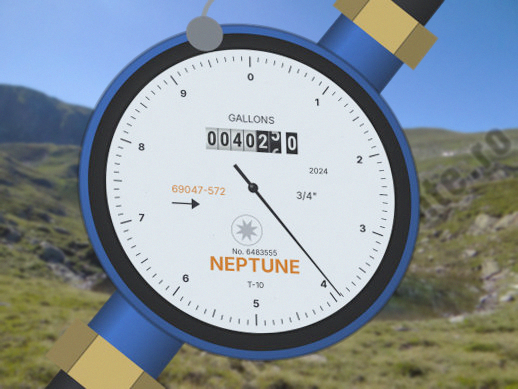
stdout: 40253.9; gal
